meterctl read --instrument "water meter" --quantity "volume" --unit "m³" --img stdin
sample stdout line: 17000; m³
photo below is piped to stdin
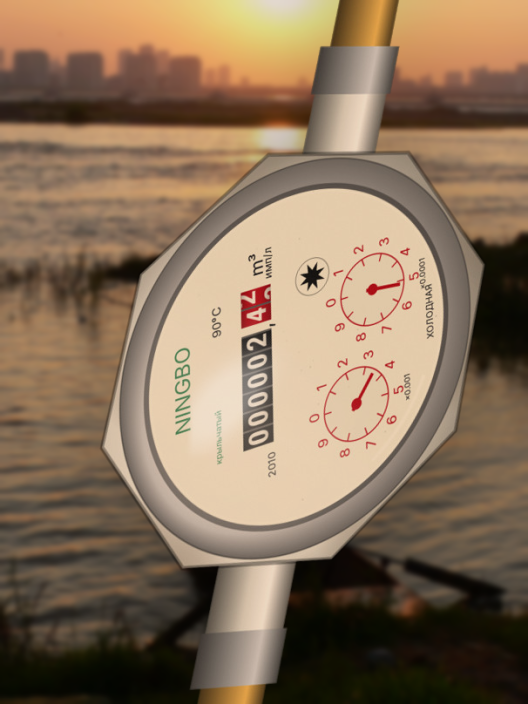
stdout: 2.4235; m³
